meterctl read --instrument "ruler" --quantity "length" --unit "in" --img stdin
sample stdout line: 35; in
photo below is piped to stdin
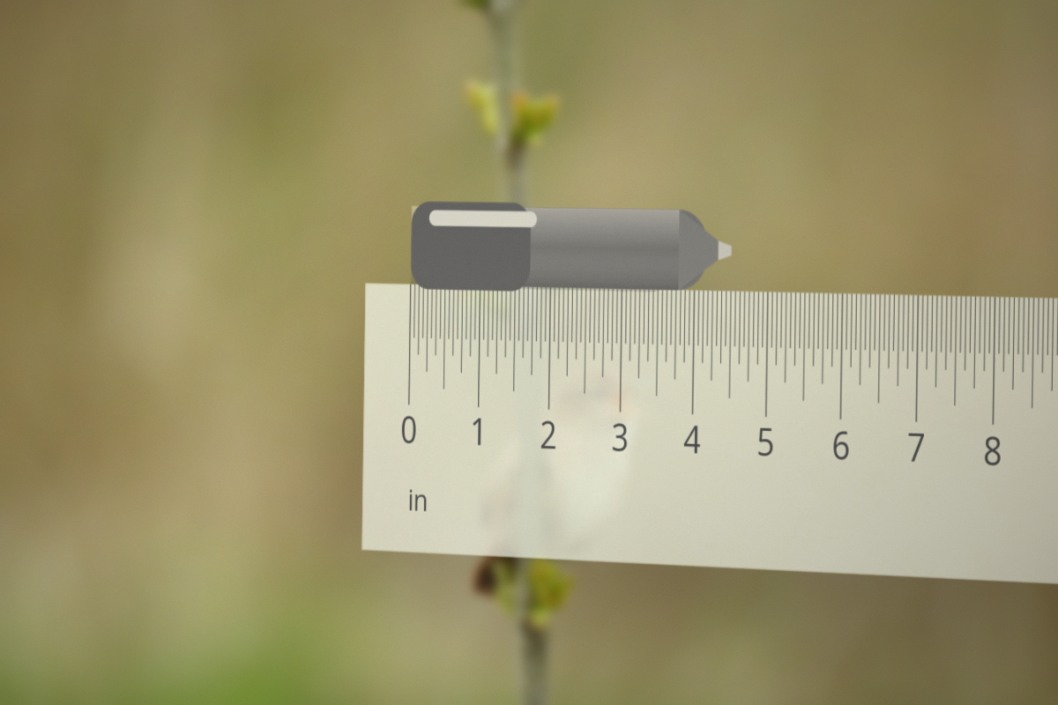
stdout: 4.5; in
